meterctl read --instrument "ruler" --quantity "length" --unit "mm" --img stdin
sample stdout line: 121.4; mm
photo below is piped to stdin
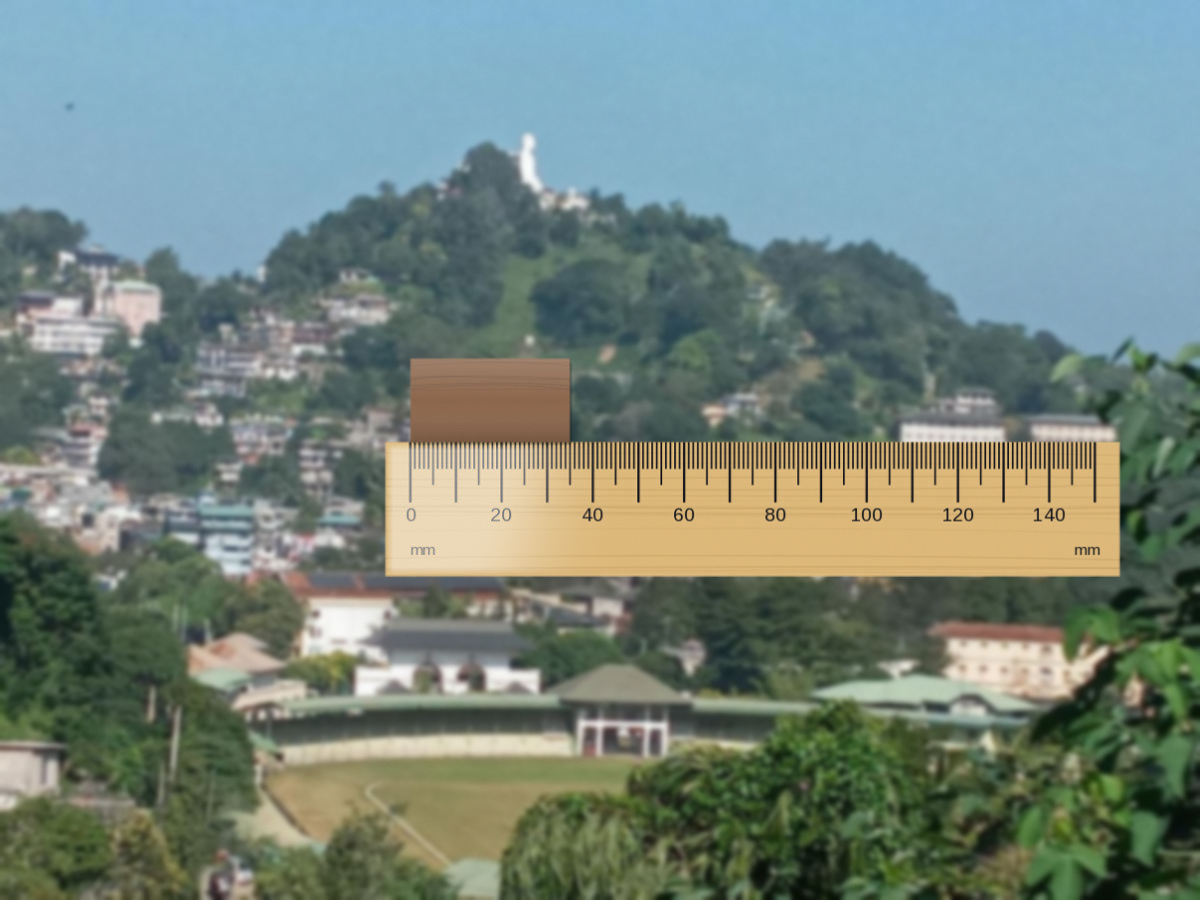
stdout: 35; mm
